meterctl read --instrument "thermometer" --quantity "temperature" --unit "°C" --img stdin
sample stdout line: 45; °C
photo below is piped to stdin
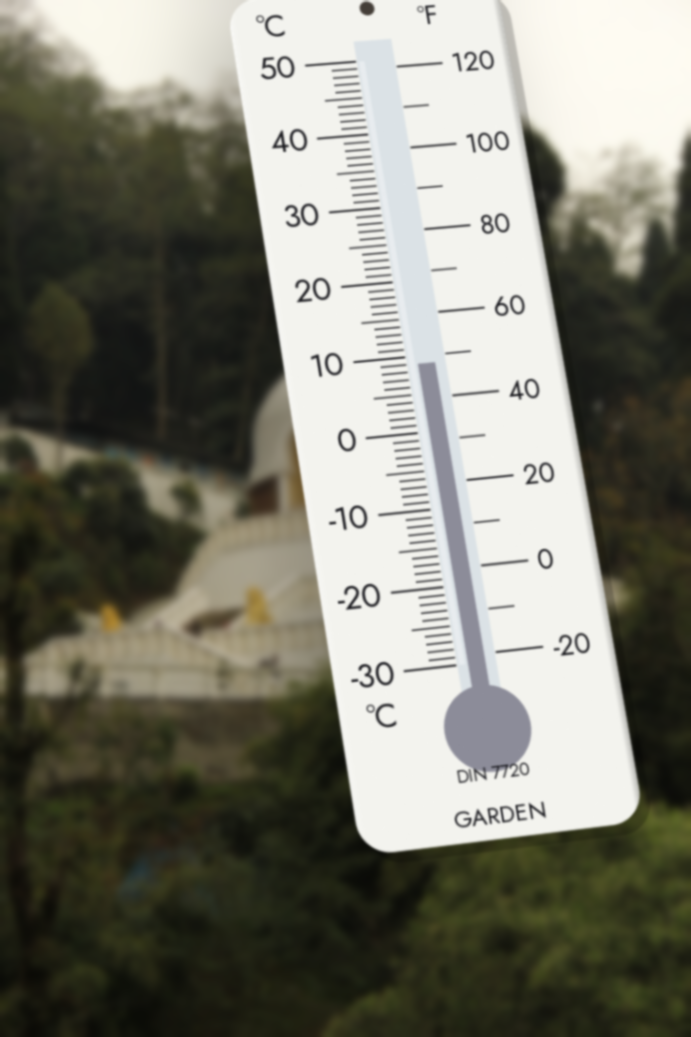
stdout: 9; °C
